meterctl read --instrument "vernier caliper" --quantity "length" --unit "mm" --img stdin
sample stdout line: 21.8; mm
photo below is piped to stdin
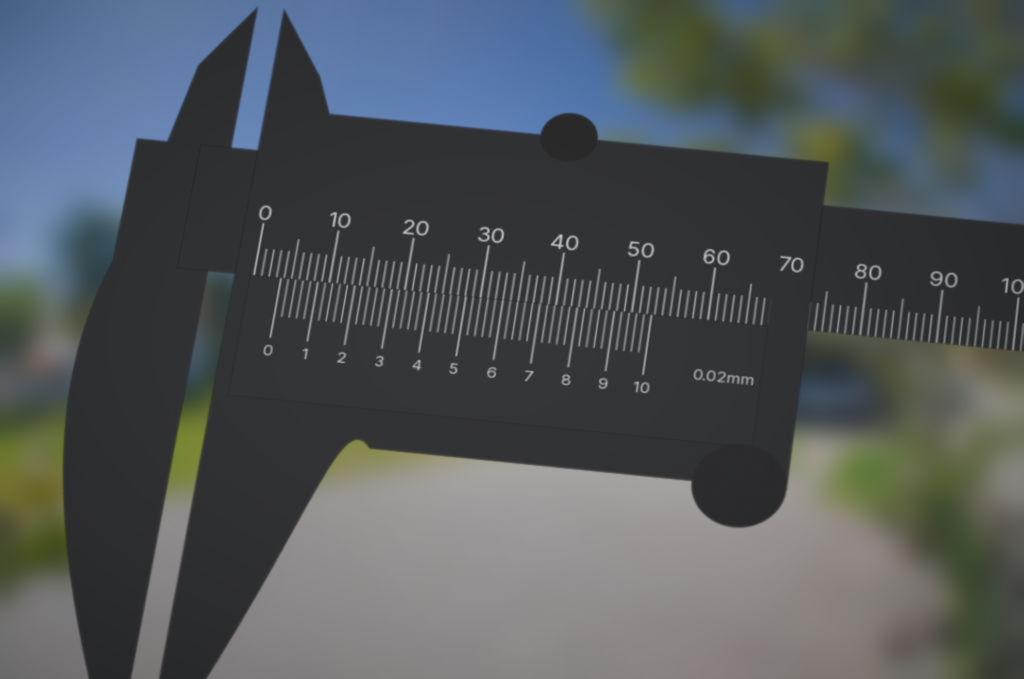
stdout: 3.6; mm
